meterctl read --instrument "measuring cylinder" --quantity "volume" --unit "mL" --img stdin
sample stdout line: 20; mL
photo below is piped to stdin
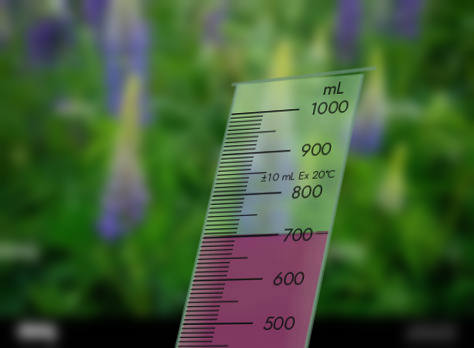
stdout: 700; mL
